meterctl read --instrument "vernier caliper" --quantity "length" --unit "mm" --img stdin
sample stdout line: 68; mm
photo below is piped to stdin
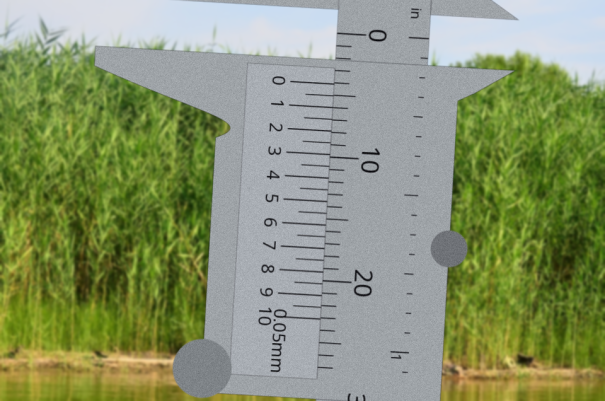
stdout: 4.1; mm
